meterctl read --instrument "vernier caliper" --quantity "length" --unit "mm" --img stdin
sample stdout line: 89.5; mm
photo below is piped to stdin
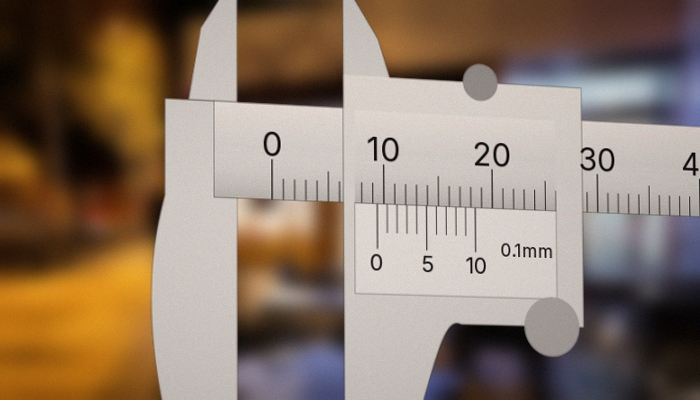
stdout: 9.4; mm
